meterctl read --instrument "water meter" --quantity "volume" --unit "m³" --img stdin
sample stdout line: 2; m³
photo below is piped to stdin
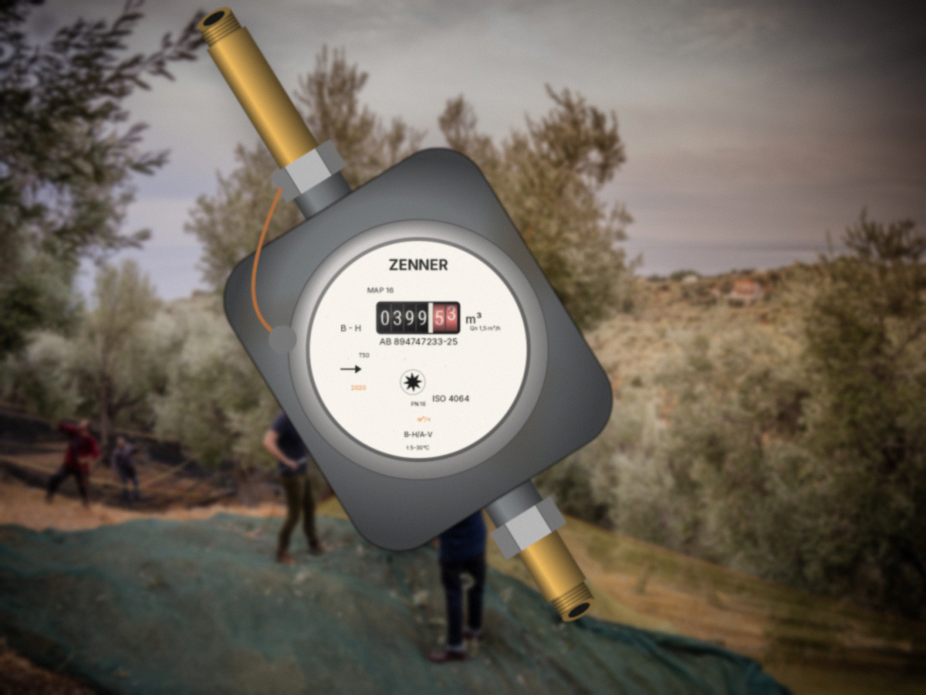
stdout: 399.53; m³
